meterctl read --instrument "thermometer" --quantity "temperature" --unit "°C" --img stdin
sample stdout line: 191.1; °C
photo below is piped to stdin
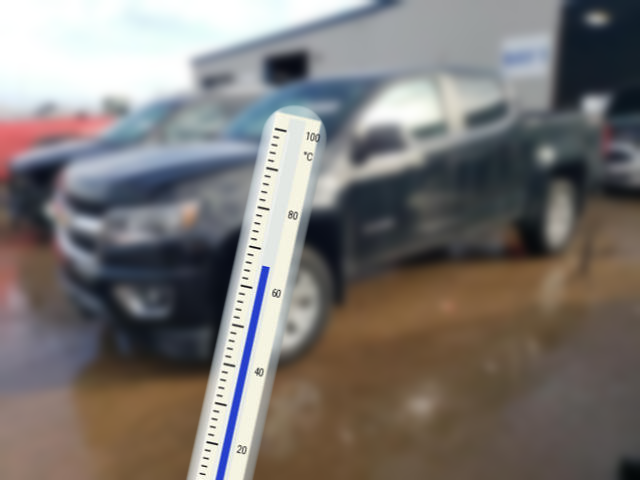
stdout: 66; °C
